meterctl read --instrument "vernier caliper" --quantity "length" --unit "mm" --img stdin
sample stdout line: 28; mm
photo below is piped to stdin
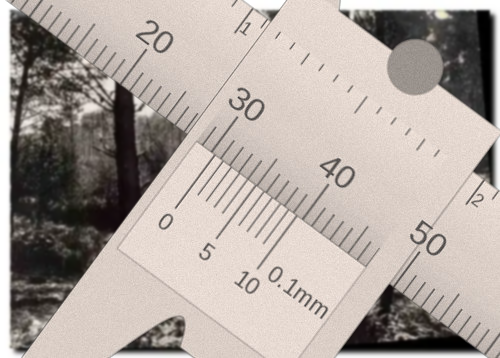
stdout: 30.4; mm
